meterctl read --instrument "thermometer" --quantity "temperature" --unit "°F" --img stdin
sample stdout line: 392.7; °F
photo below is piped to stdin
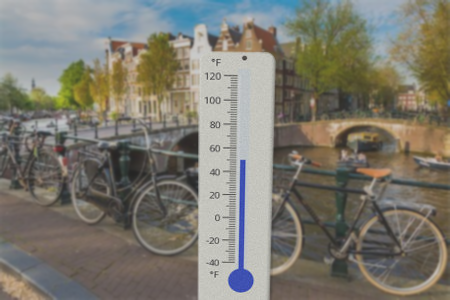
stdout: 50; °F
